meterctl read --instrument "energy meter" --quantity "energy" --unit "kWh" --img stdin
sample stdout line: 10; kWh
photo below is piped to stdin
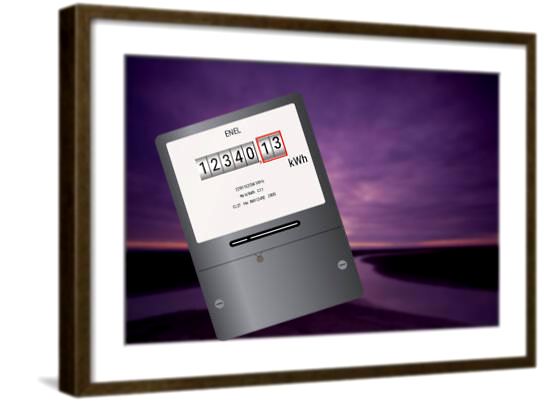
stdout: 12340.13; kWh
